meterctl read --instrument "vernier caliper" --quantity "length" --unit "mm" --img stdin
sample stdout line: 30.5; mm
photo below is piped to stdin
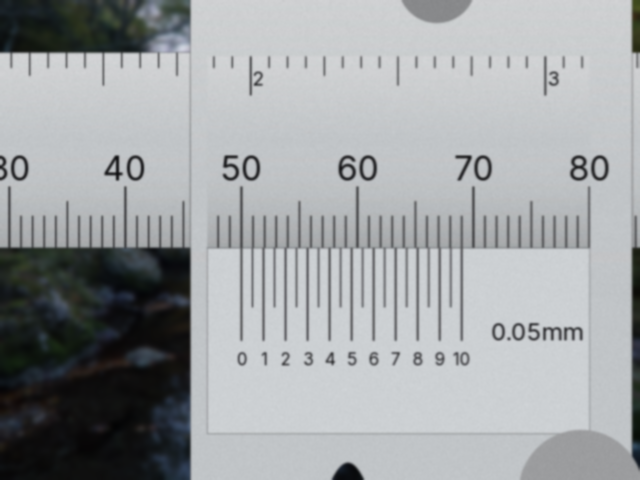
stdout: 50.0; mm
